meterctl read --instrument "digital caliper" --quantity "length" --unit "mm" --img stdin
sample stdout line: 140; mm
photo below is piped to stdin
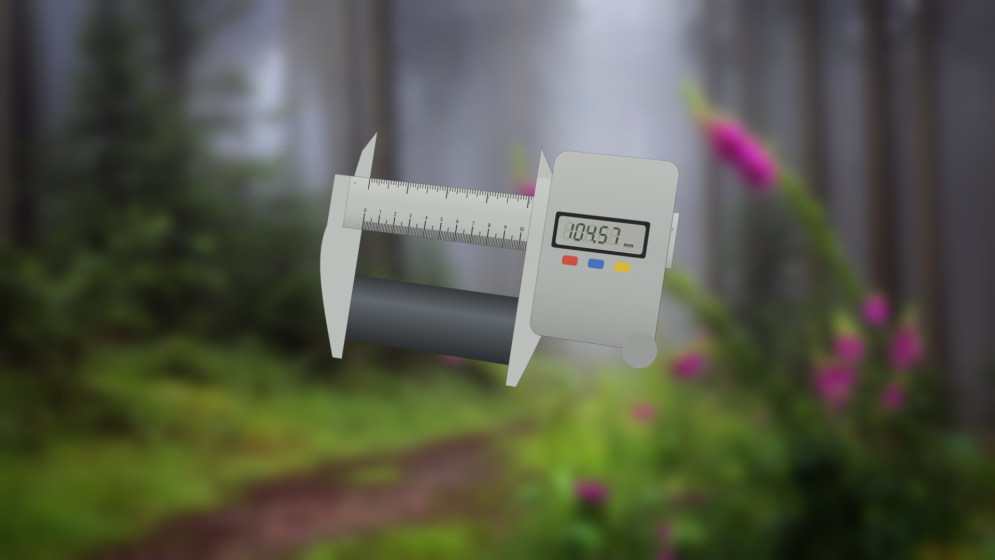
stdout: 104.57; mm
